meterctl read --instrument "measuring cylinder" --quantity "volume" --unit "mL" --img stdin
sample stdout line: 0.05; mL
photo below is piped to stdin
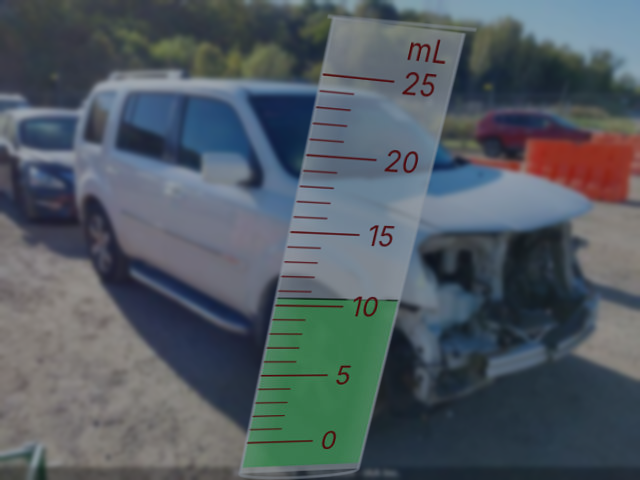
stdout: 10.5; mL
